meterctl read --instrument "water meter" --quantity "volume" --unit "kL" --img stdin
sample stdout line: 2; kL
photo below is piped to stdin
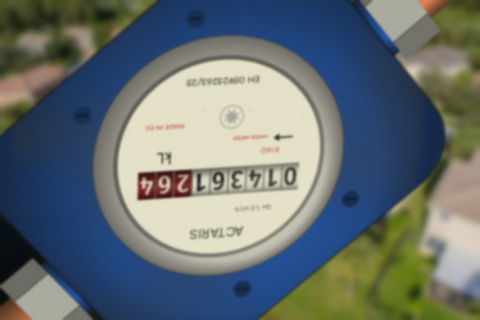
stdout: 14361.264; kL
